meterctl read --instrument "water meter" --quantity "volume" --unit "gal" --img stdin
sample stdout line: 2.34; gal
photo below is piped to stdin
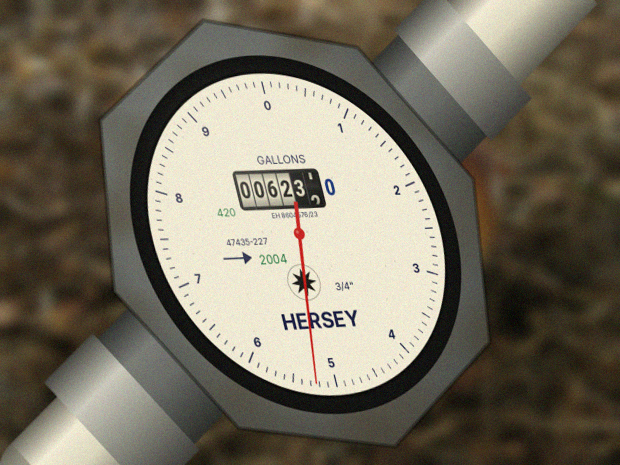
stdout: 62315.2; gal
